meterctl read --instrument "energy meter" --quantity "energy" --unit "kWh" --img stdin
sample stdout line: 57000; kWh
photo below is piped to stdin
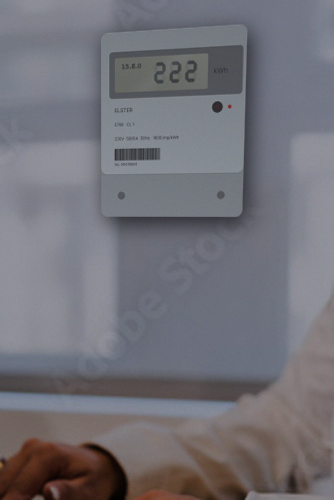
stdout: 222; kWh
